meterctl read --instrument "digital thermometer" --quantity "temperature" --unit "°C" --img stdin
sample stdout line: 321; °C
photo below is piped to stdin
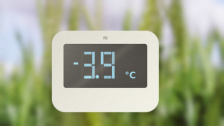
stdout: -3.9; °C
